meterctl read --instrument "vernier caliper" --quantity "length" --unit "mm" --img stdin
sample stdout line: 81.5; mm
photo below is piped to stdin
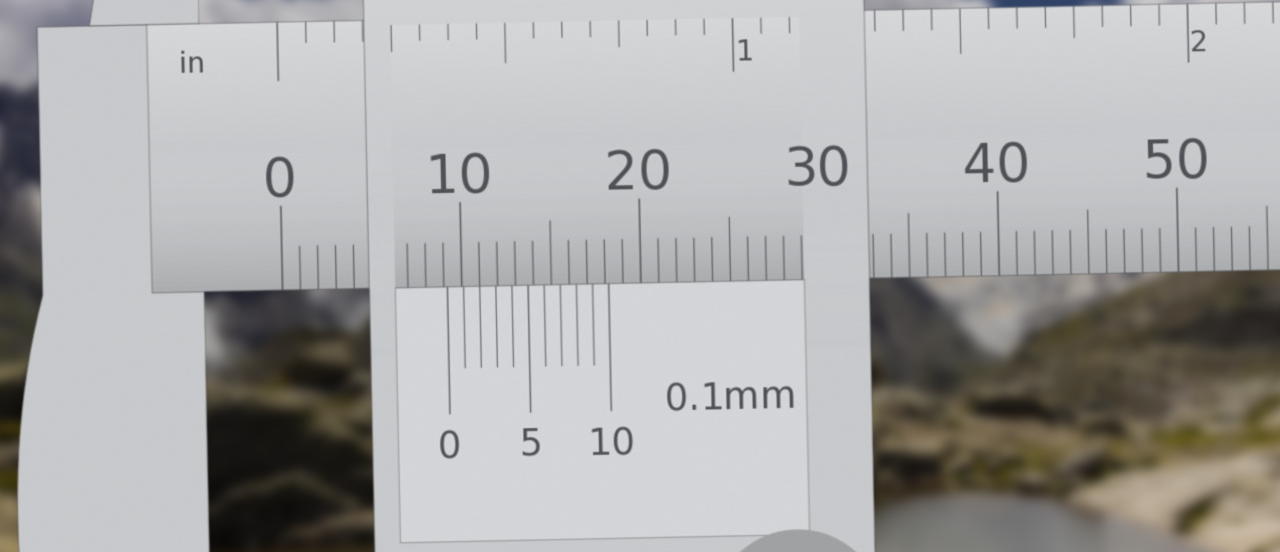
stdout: 9.2; mm
